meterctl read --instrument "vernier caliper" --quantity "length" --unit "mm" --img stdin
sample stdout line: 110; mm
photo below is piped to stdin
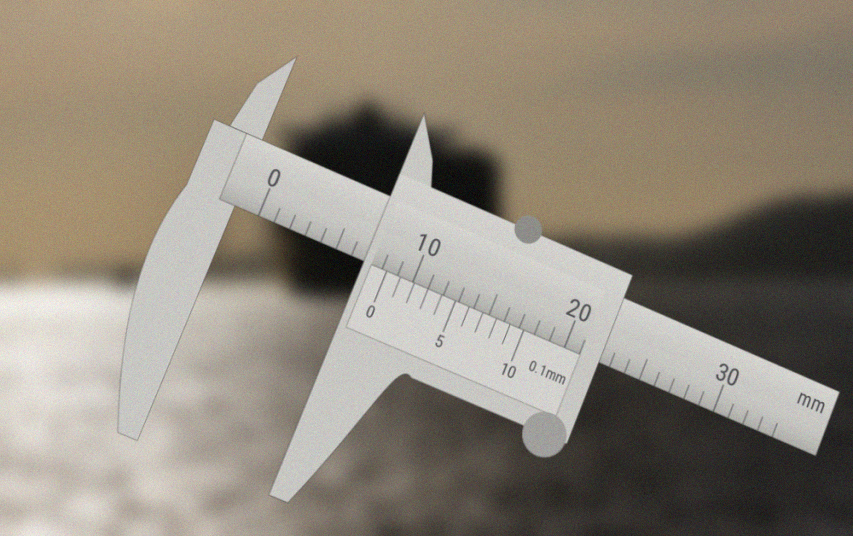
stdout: 8.3; mm
